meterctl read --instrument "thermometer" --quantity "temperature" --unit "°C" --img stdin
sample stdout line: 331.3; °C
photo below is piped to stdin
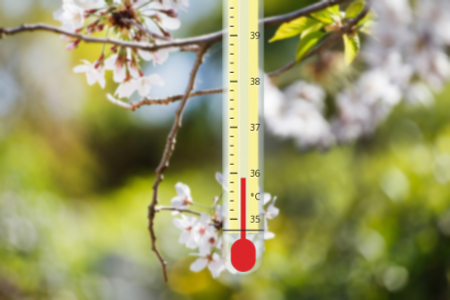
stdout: 35.9; °C
